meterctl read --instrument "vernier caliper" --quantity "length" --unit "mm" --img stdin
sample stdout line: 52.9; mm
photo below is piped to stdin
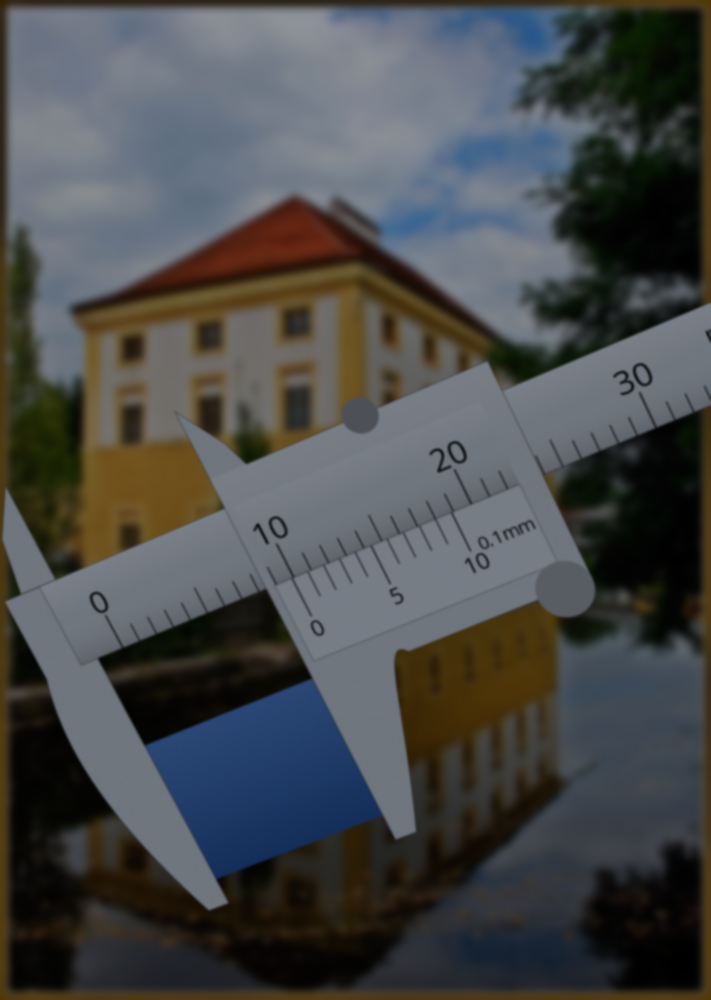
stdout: 9.9; mm
